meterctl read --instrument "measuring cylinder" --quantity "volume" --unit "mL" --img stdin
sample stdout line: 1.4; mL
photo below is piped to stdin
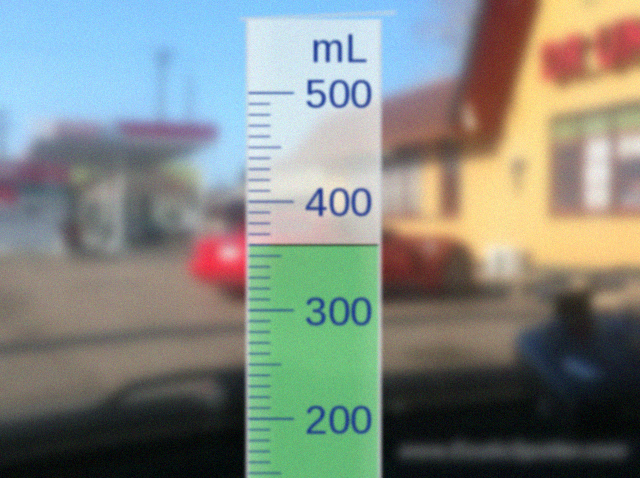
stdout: 360; mL
